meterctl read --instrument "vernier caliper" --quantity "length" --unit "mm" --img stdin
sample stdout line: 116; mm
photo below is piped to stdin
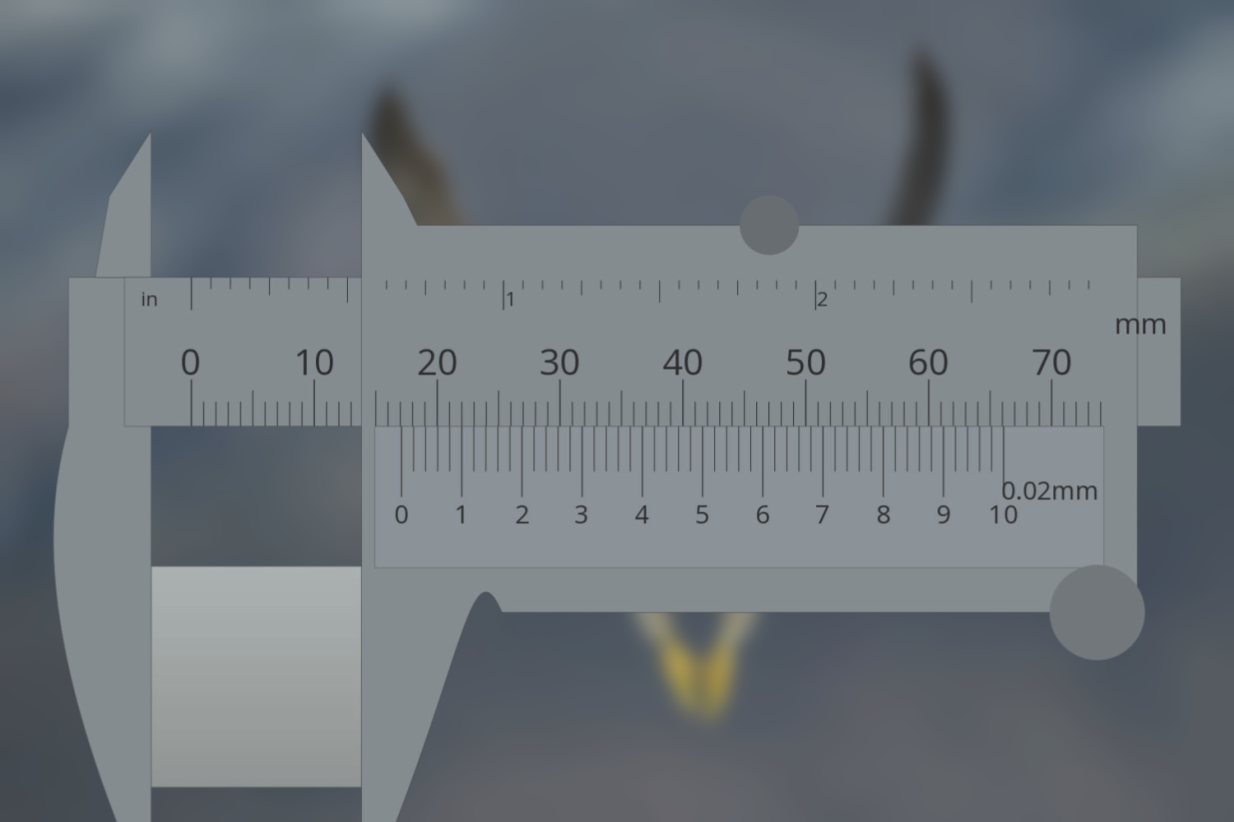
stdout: 17.1; mm
